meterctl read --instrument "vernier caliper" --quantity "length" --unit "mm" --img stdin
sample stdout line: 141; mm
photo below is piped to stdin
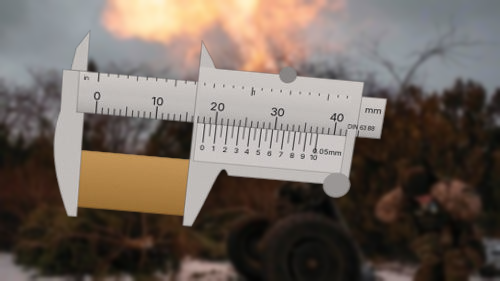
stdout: 18.2; mm
